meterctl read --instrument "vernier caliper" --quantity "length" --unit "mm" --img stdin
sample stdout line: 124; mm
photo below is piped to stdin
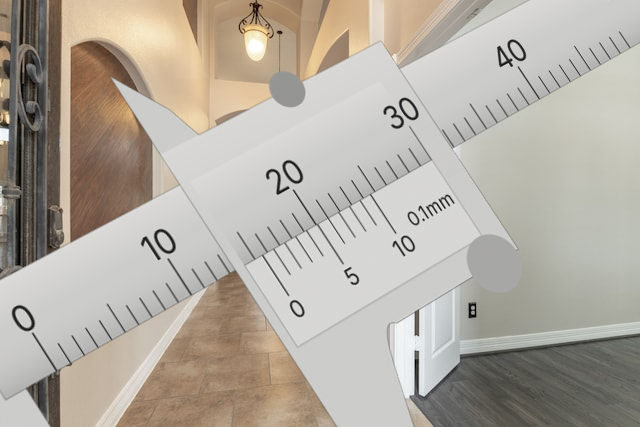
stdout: 15.6; mm
